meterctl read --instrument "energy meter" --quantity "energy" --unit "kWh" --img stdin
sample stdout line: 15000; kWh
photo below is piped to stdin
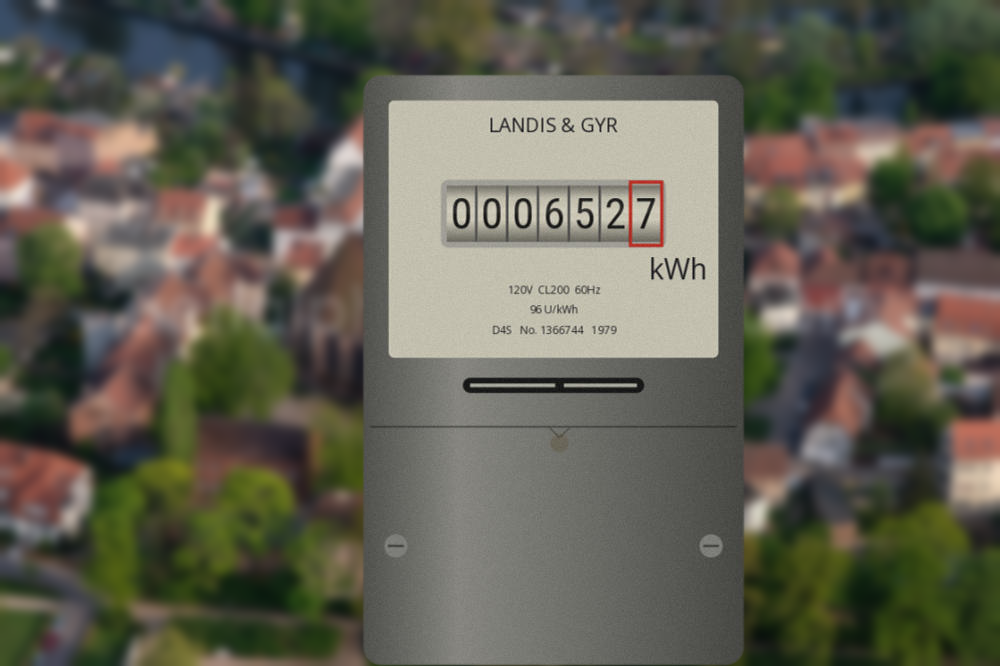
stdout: 652.7; kWh
